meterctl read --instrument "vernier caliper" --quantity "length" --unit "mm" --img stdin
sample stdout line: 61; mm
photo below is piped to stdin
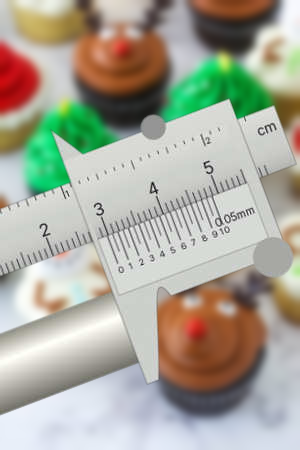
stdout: 29.8; mm
